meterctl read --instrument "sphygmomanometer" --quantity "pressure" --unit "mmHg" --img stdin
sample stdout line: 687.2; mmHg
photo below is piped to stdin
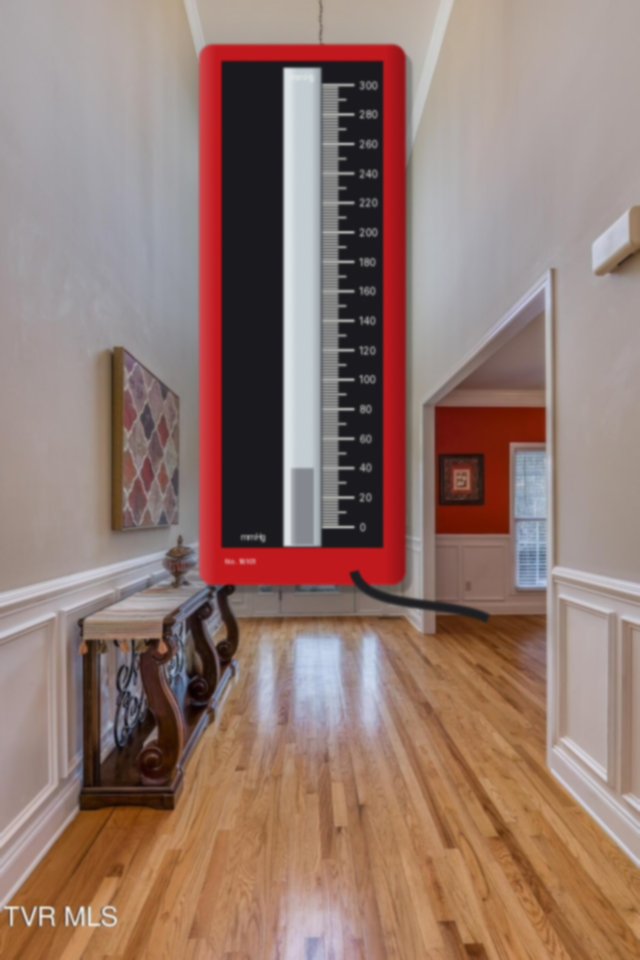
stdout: 40; mmHg
